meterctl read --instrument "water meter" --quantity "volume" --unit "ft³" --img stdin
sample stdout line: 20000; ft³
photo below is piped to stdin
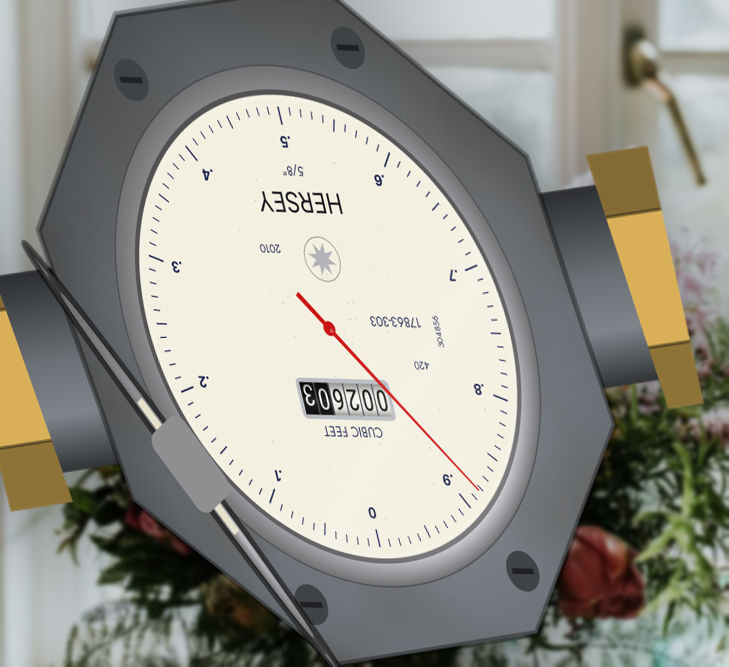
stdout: 2602.88; ft³
